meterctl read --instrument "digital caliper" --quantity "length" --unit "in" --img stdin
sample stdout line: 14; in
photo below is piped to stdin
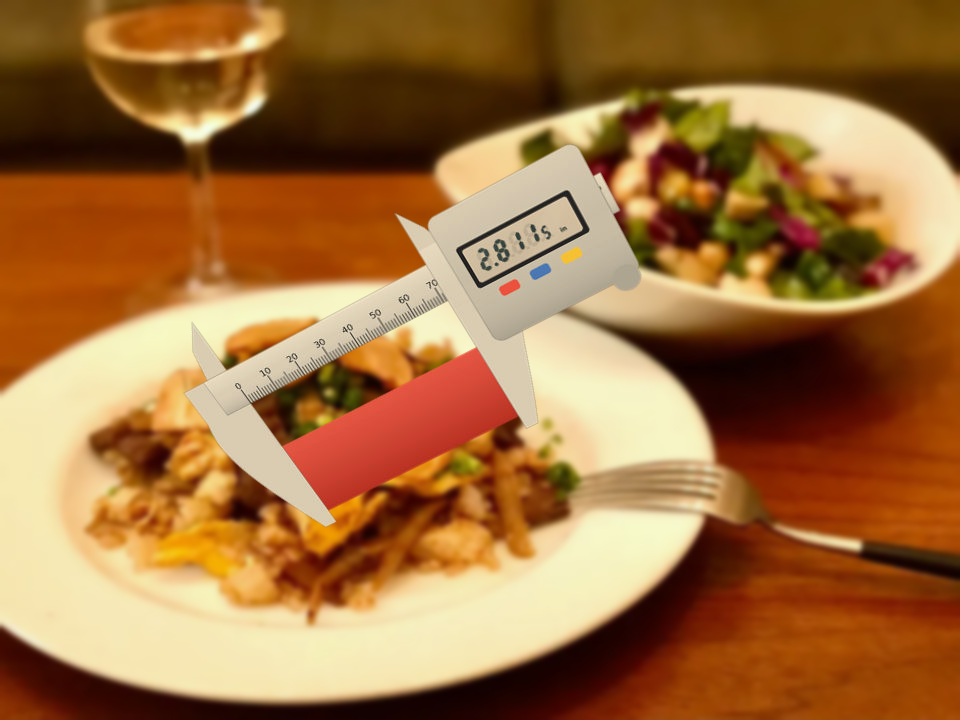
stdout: 2.8115; in
